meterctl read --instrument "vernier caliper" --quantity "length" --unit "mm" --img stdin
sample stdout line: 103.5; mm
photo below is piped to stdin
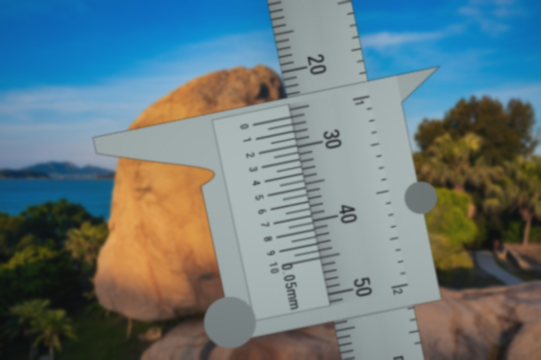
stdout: 26.0; mm
